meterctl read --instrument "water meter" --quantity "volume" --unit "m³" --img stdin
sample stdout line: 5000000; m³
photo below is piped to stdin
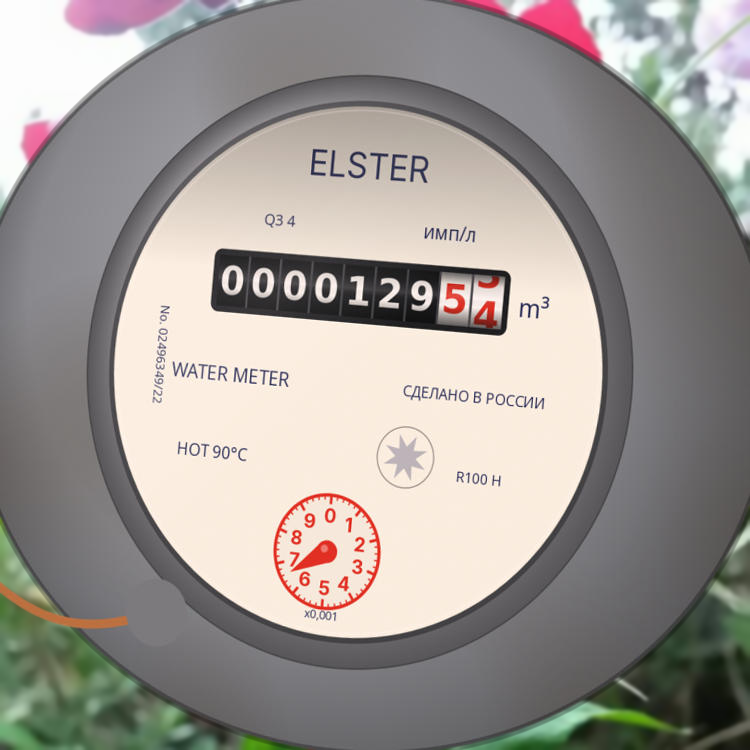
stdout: 129.536; m³
